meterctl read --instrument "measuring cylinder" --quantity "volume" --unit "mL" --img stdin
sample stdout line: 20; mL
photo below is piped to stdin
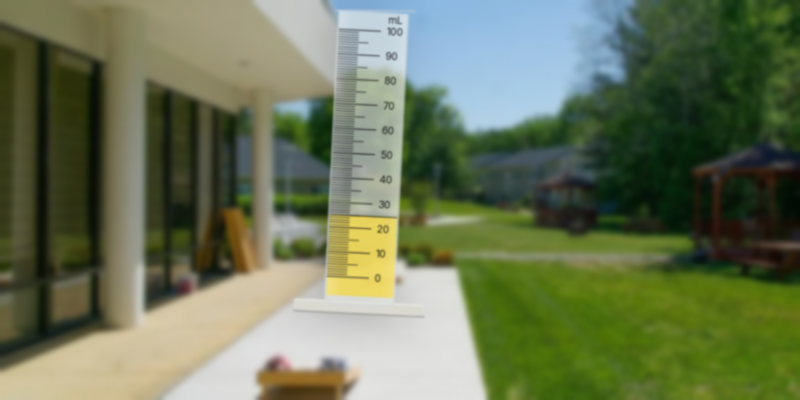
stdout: 25; mL
